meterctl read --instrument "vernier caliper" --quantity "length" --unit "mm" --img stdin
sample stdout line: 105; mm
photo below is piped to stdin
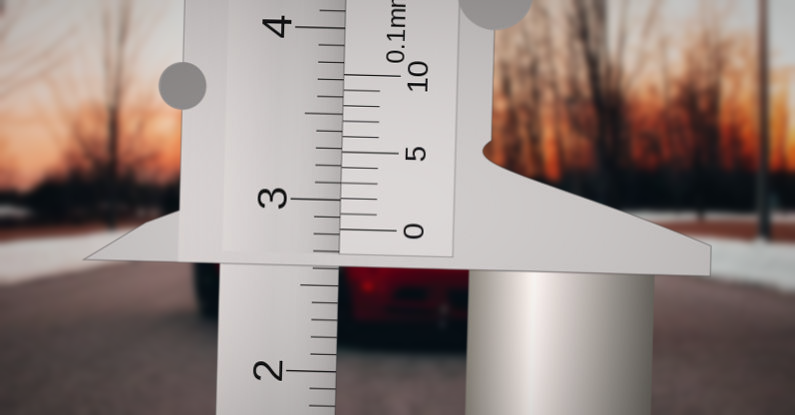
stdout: 28.3; mm
